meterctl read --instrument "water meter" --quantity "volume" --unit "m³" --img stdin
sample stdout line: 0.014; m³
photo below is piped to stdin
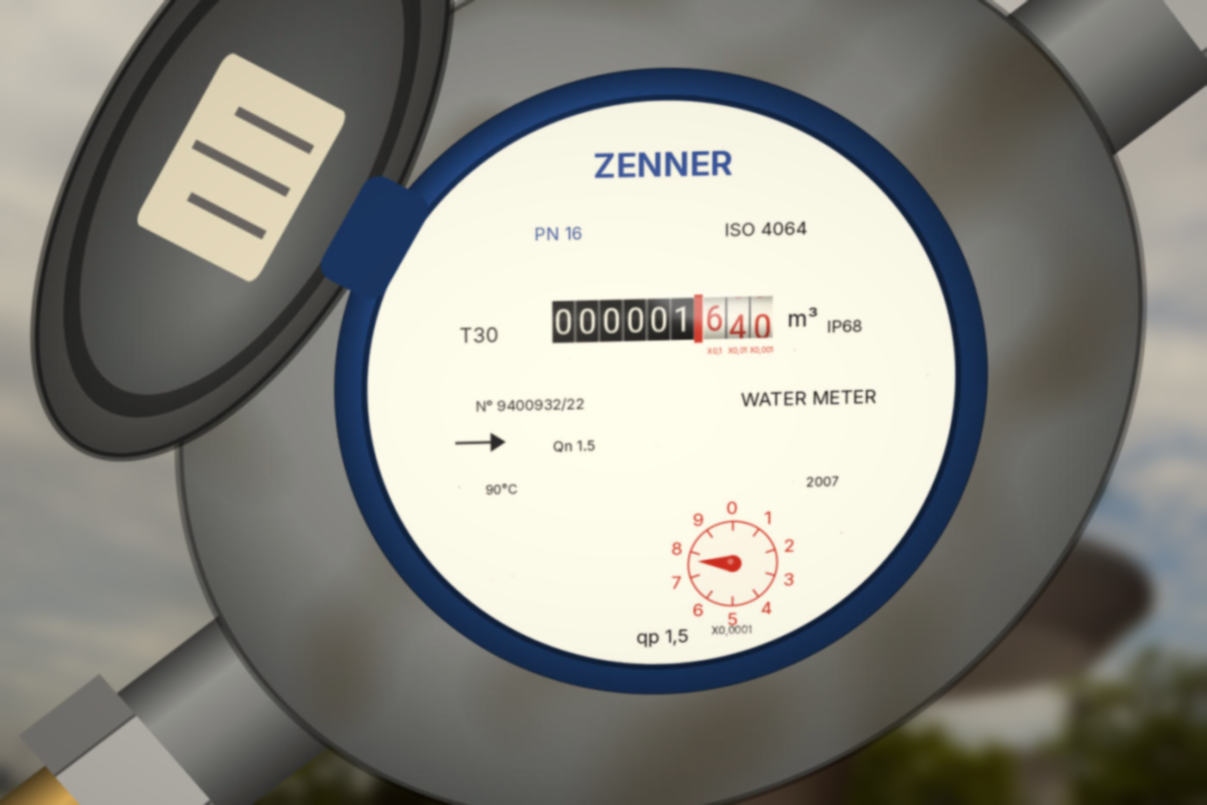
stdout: 1.6397; m³
